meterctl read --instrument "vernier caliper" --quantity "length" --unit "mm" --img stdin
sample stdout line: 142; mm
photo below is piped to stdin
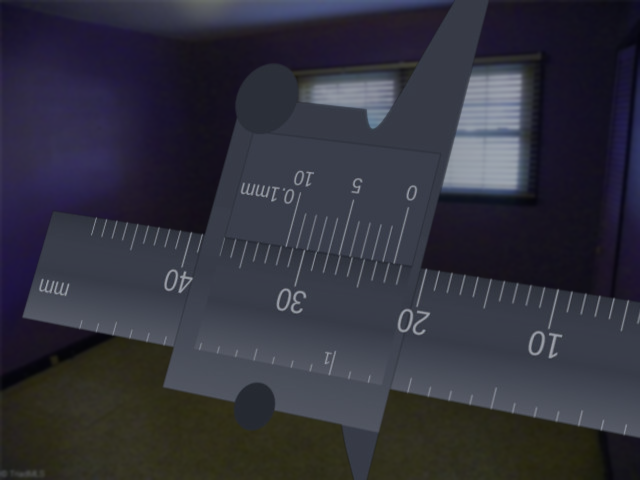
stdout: 22.6; mm
